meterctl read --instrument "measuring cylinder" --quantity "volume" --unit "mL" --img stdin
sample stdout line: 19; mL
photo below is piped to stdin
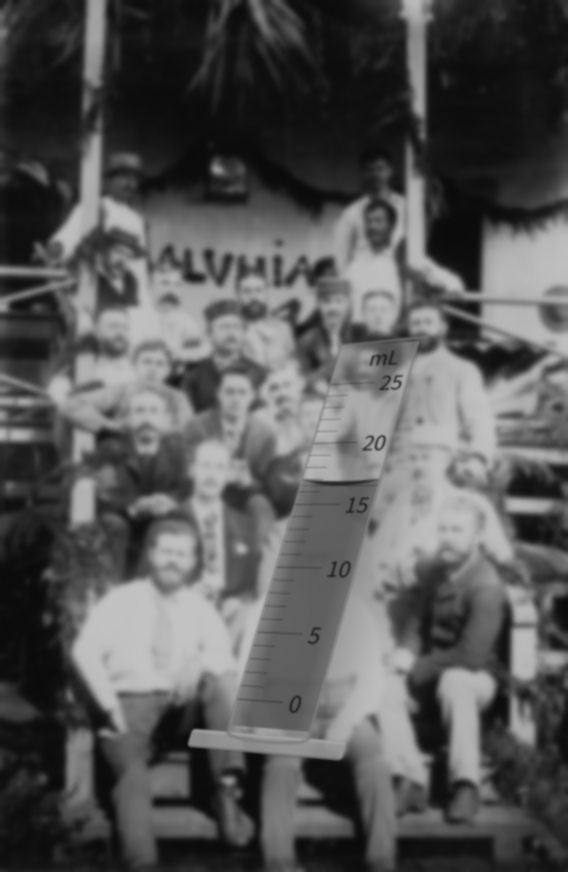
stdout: 16.5; mL
